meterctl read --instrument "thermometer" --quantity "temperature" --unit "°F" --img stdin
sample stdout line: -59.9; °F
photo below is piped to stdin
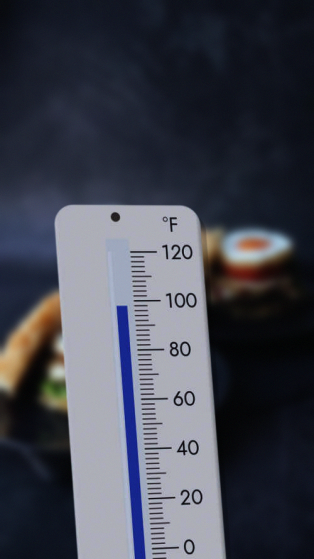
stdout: 98; °F
